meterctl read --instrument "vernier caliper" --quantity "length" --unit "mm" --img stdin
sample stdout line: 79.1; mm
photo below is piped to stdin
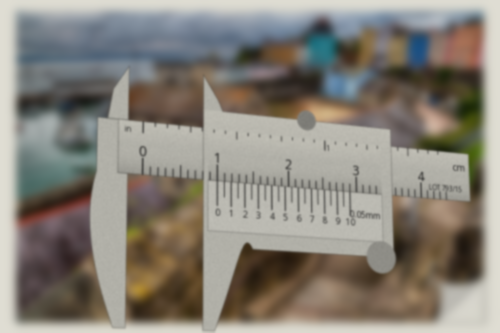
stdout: 10.0; mm
